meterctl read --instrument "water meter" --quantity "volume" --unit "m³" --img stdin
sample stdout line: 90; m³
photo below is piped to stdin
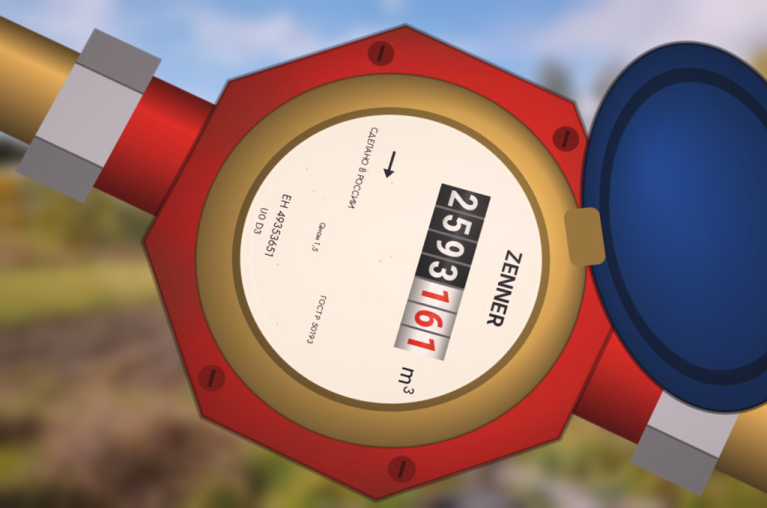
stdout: 2593.161; m³
